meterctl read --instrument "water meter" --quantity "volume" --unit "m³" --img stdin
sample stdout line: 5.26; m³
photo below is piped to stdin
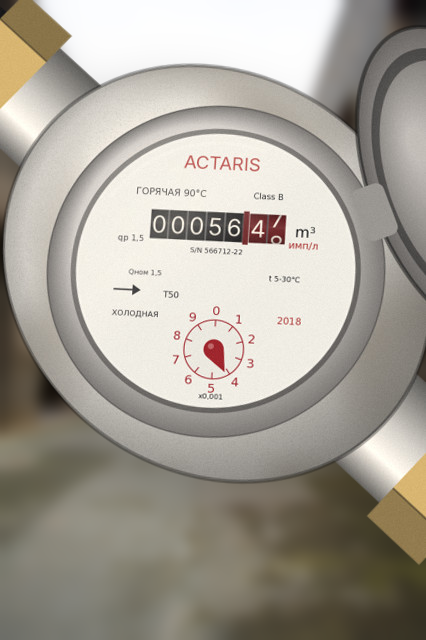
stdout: 56.474; m³
